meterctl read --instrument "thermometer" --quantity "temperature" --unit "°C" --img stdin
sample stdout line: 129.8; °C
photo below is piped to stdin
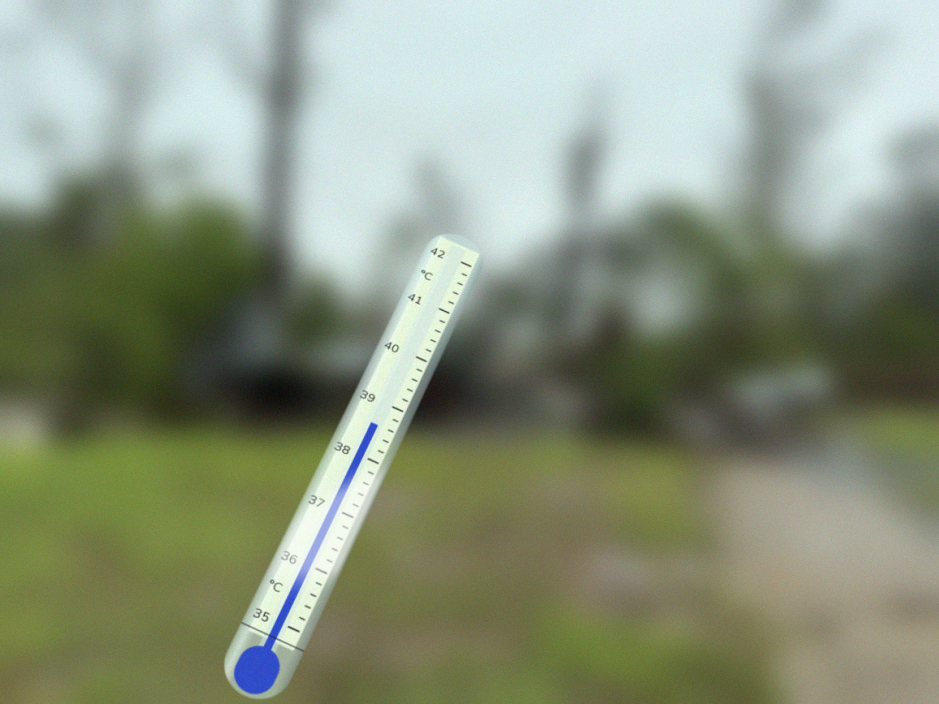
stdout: 38.6; °C
